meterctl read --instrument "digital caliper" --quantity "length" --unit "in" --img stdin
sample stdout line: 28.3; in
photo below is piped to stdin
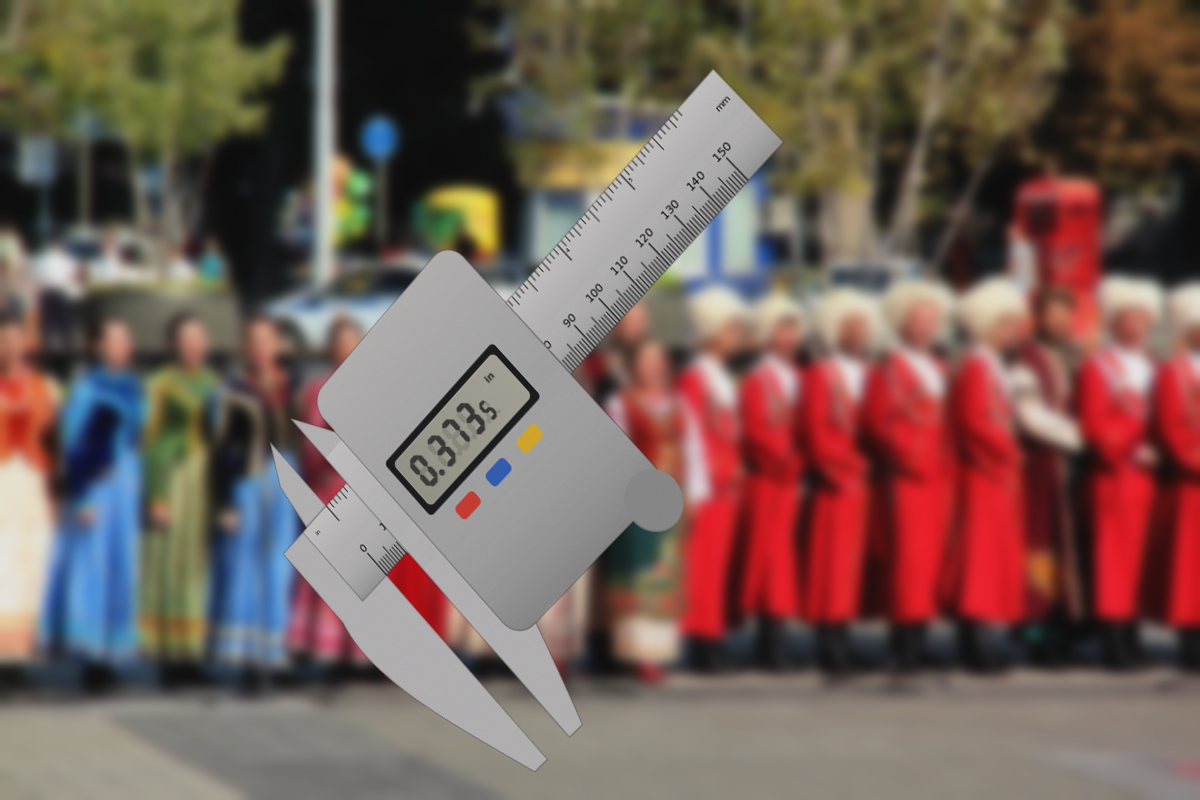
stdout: 0.3735; in
